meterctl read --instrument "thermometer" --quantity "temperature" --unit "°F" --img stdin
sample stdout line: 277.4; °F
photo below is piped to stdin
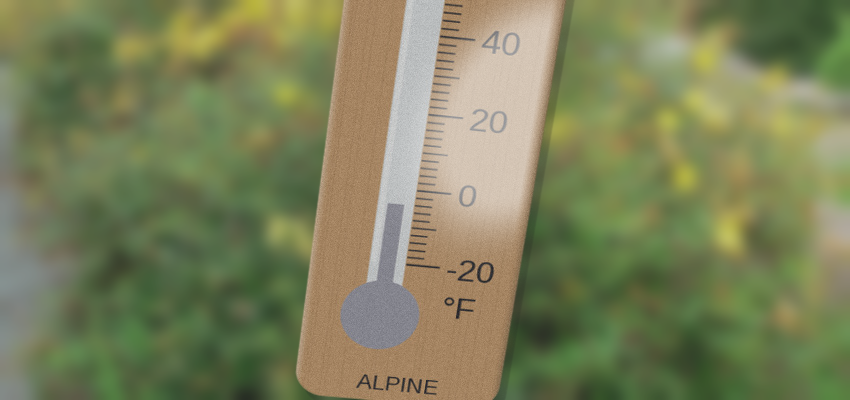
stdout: -4; °F
